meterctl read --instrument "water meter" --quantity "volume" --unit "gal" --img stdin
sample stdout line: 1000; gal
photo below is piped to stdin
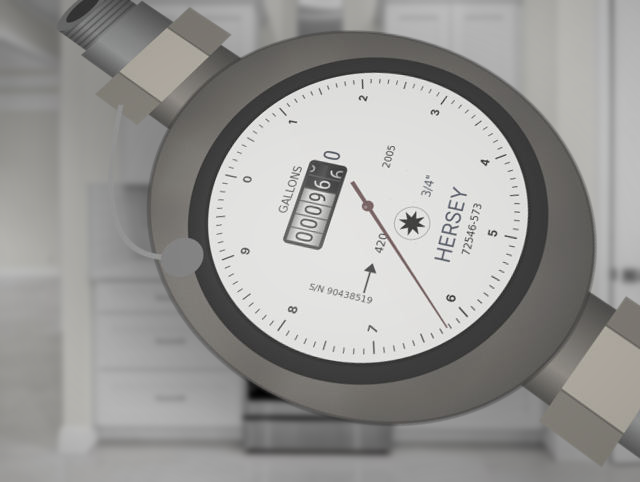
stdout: 9656.2; gal
